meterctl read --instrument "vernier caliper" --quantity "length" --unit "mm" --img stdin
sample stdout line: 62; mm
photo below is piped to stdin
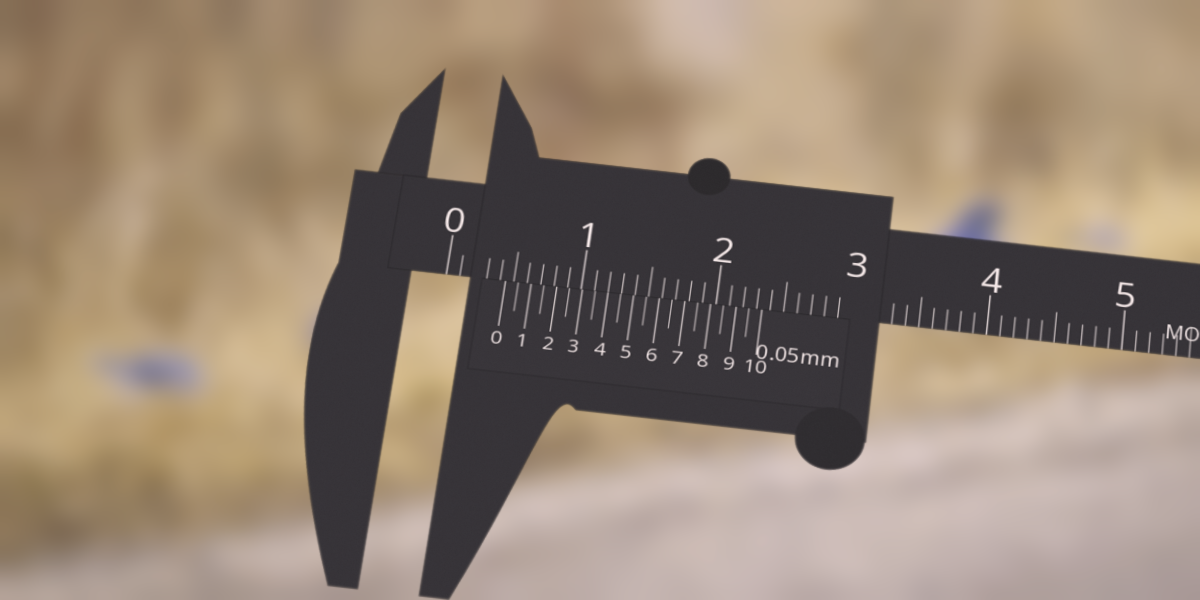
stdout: 4.4; mm
